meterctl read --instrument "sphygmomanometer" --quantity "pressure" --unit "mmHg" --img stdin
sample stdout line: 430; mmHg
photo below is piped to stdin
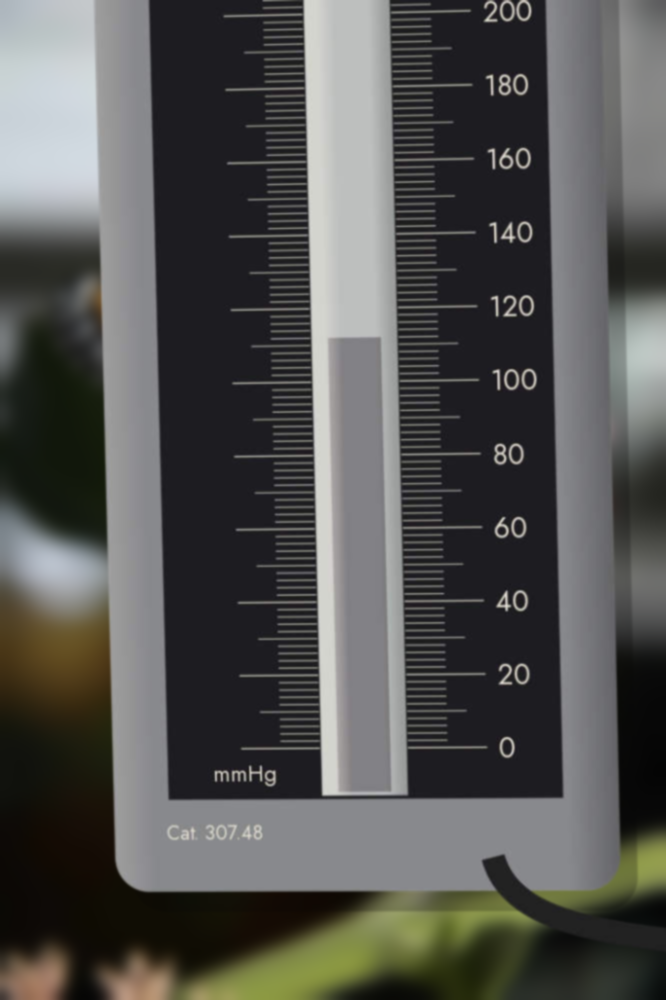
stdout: 112; mmHg
